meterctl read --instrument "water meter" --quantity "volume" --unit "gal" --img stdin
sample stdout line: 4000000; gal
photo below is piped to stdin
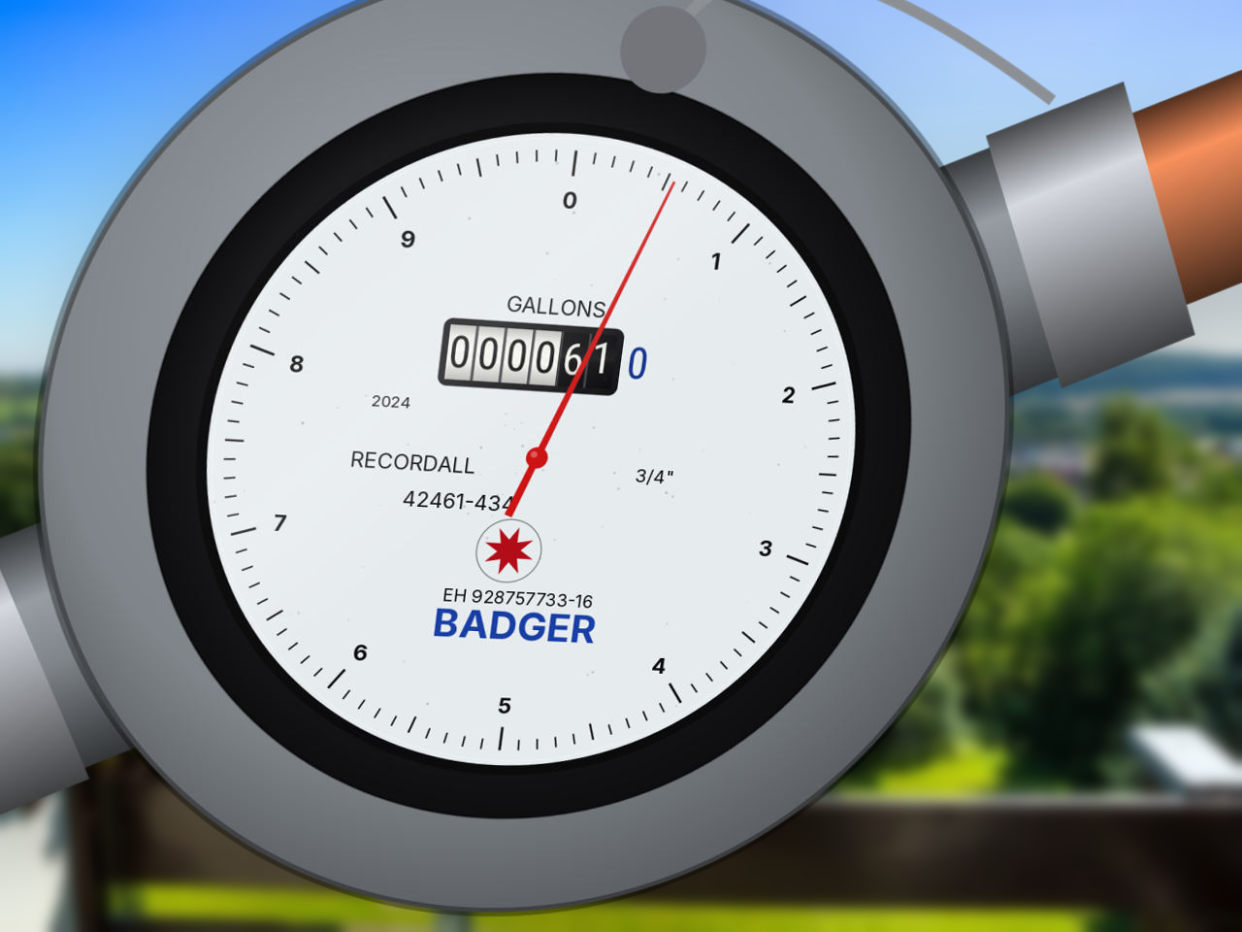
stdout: 610.5; gal
